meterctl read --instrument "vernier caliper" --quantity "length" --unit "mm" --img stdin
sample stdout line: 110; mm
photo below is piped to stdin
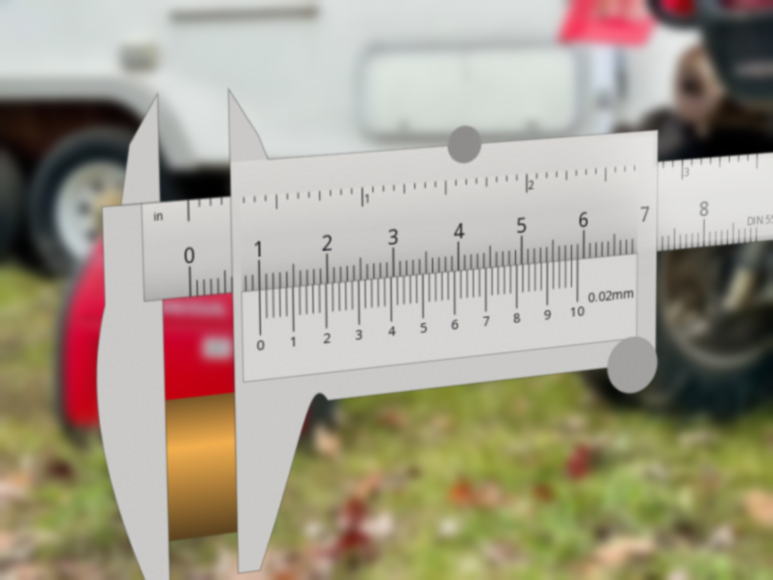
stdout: 10.0; mm
